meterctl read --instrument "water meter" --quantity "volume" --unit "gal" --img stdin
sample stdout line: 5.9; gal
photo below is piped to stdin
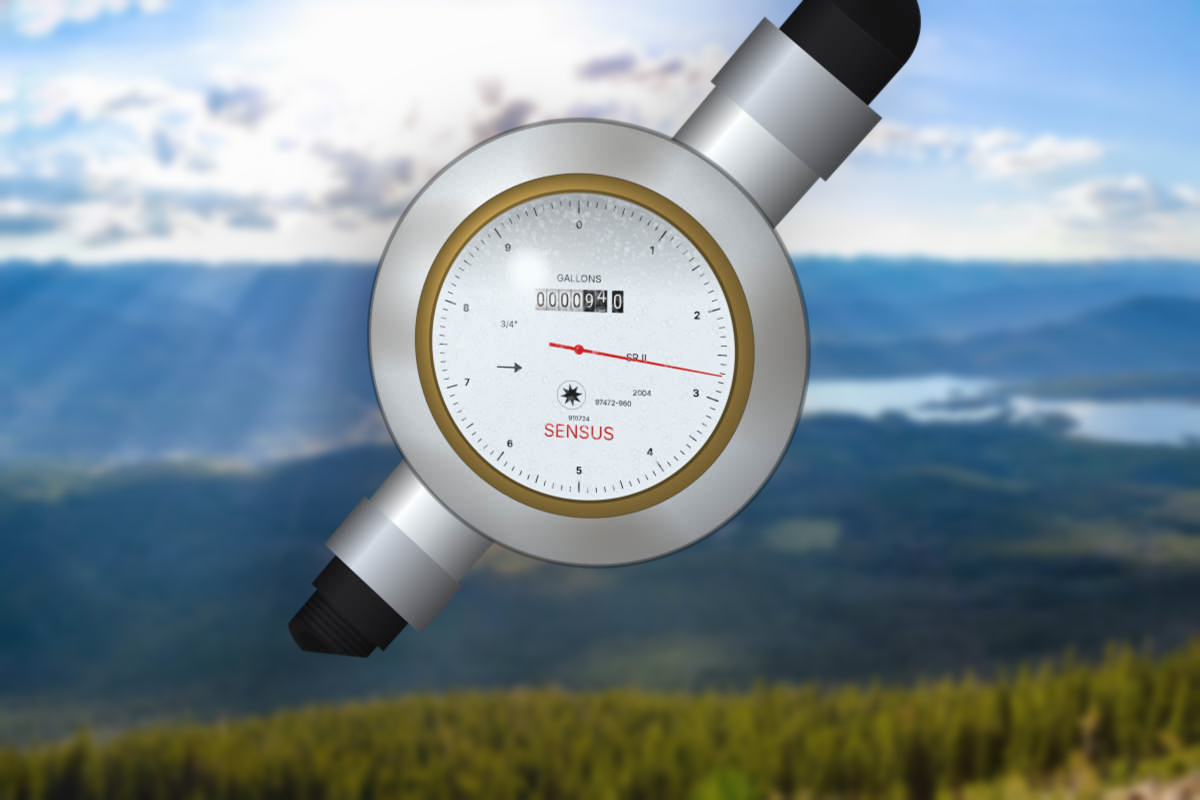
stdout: 942.7; gal
